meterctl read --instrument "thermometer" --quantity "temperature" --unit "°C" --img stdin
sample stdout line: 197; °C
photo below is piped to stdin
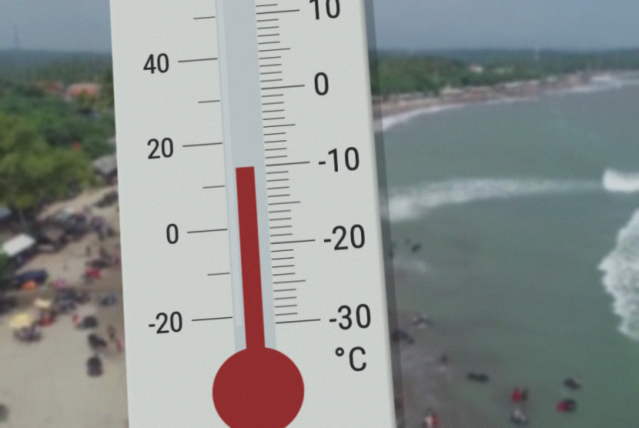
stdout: -10; °C
